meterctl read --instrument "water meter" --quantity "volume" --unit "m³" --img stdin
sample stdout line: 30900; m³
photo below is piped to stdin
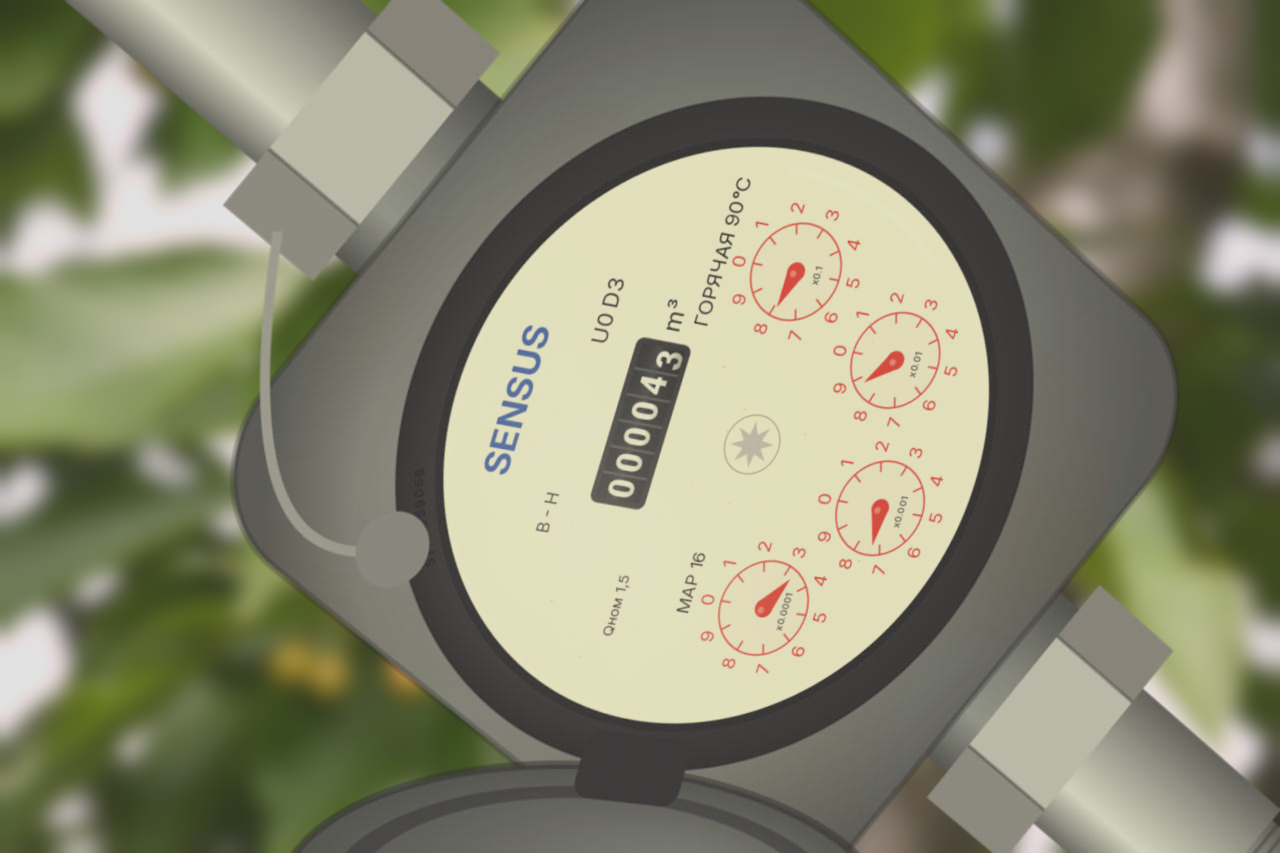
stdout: 42.7873; m³
